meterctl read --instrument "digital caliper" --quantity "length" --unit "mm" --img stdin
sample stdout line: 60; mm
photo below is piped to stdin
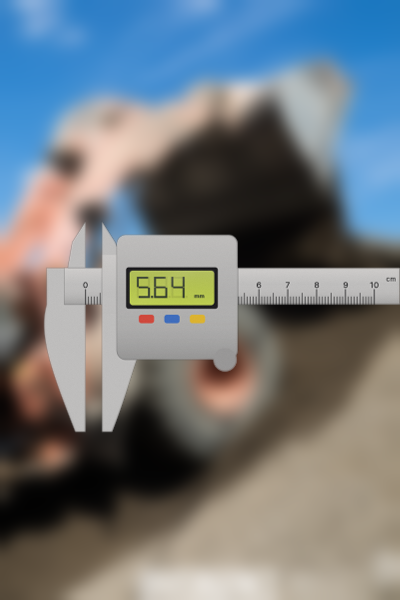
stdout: 5.64; mm
